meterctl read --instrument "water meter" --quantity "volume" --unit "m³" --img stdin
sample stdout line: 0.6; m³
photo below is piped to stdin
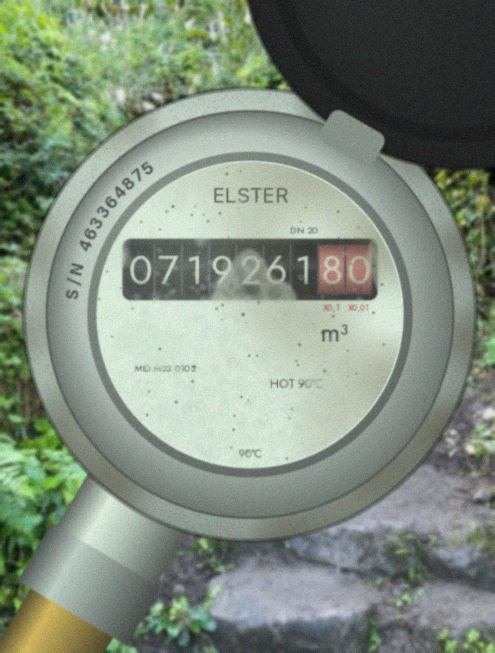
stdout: 719261.80; m³
